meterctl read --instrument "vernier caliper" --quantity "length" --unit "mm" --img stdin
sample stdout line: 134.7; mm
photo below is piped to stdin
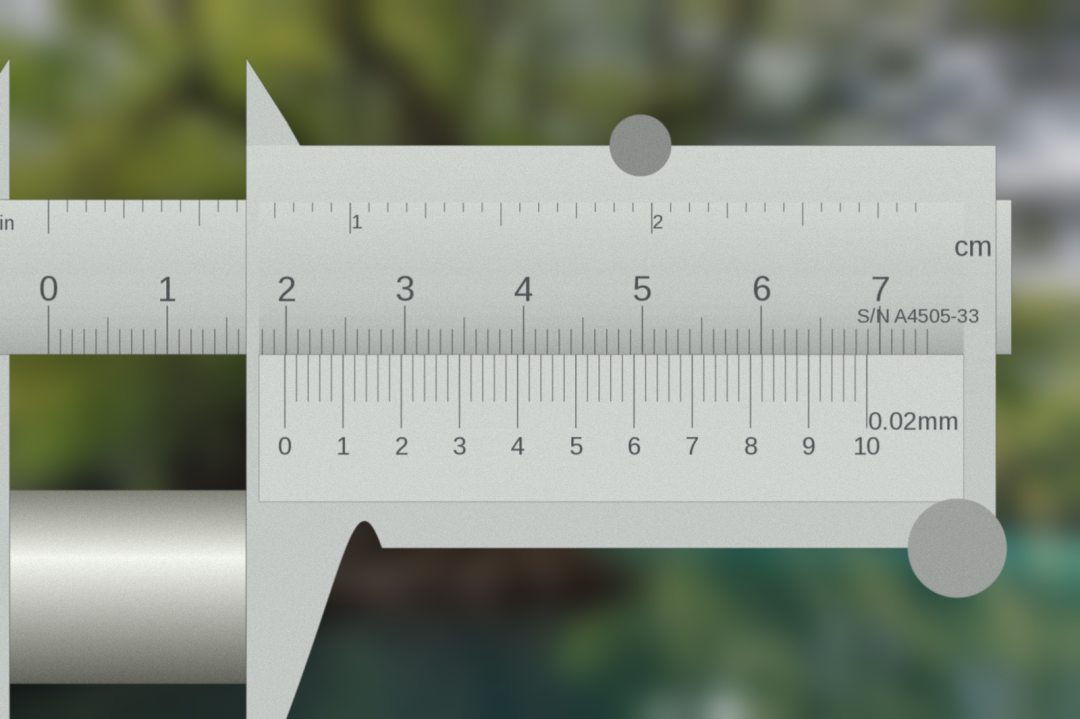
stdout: 19.9; mm
